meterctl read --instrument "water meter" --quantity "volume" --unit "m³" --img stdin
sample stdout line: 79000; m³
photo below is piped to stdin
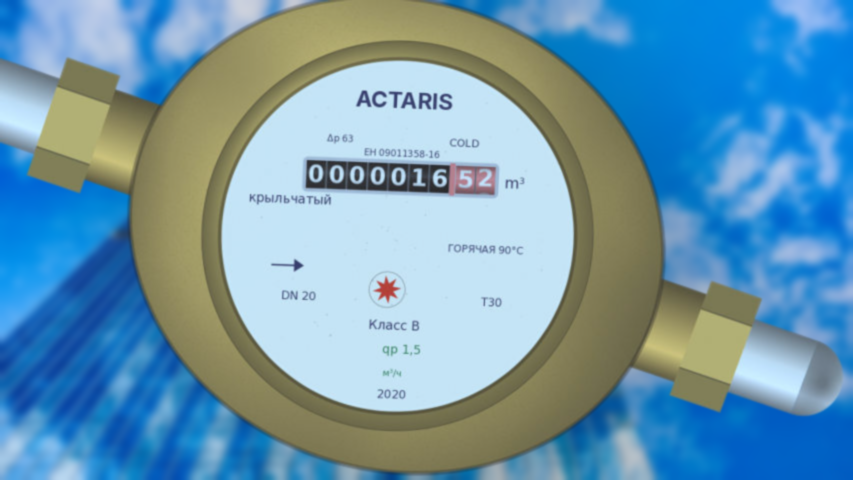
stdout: 16.52; m³
